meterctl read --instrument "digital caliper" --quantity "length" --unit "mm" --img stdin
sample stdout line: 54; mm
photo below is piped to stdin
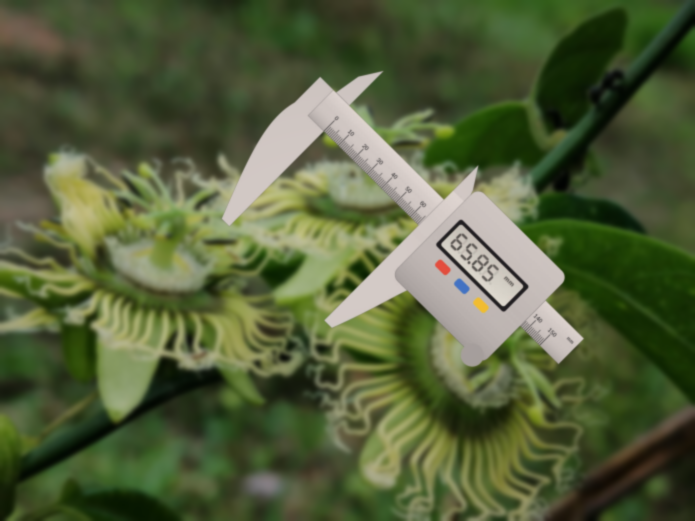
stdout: 65.85; mm
